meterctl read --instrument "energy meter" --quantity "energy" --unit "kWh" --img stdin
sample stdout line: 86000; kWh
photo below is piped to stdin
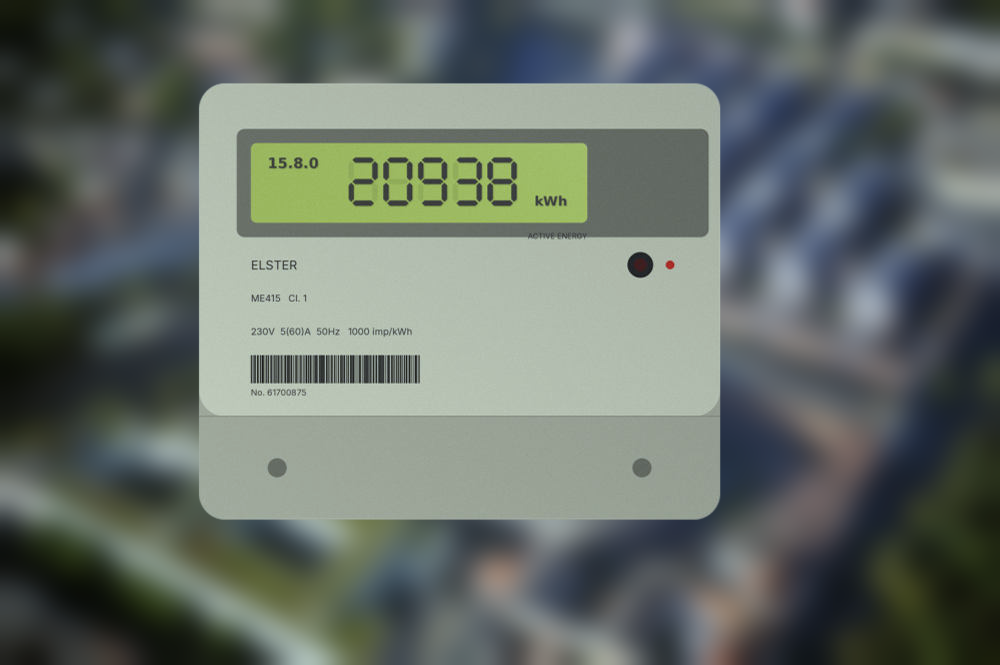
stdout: 20938; kWh
